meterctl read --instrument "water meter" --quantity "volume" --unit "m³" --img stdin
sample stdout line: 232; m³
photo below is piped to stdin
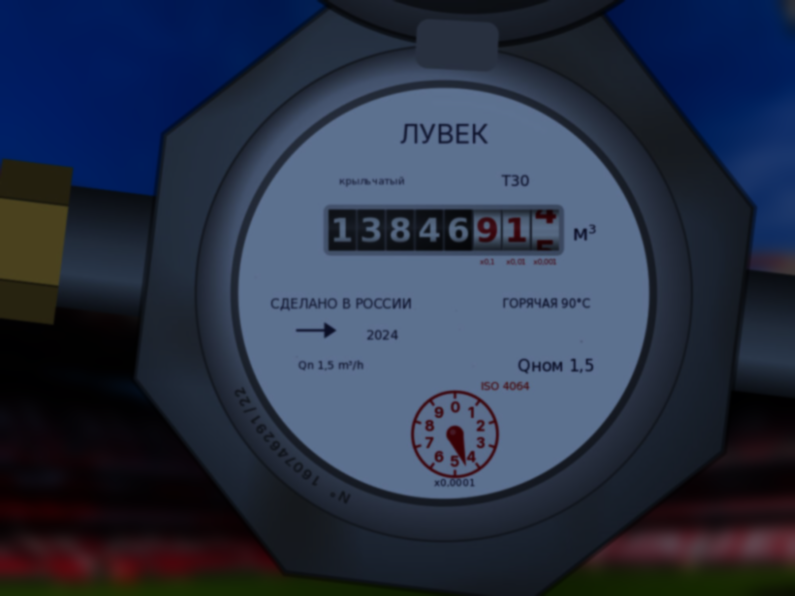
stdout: 13846.9144; m³
